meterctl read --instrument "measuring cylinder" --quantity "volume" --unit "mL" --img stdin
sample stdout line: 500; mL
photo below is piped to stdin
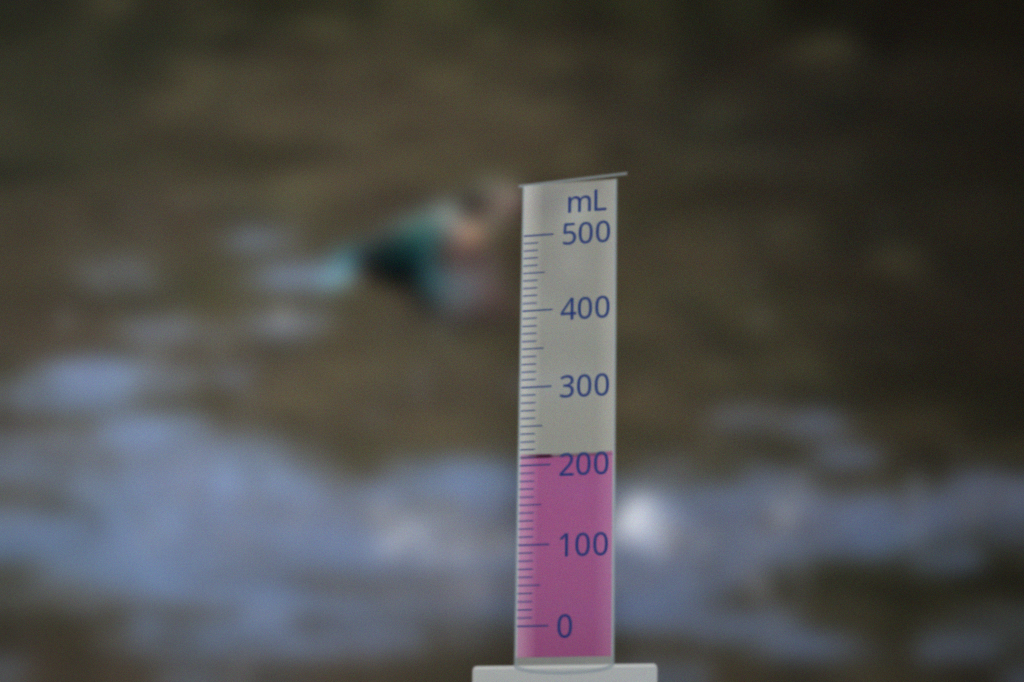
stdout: 210; mL
